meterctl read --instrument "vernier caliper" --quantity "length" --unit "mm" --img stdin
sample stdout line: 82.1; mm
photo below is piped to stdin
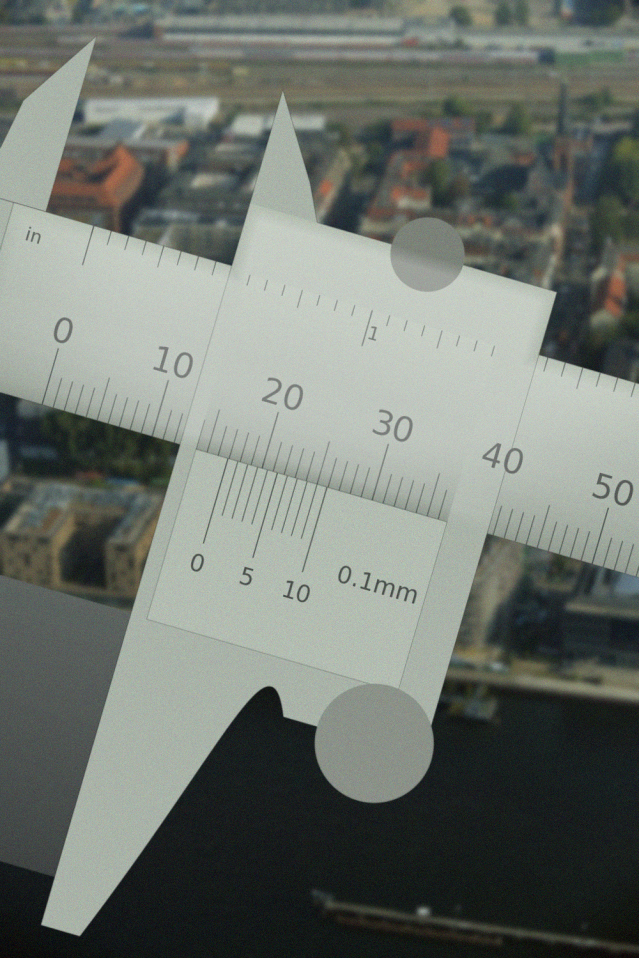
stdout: 16.9; mm
